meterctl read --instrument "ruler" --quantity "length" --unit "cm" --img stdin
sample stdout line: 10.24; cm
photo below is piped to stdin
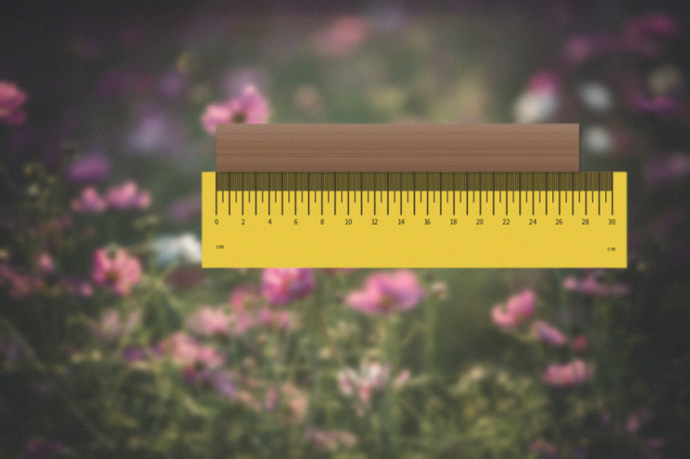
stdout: 27.5; cm
